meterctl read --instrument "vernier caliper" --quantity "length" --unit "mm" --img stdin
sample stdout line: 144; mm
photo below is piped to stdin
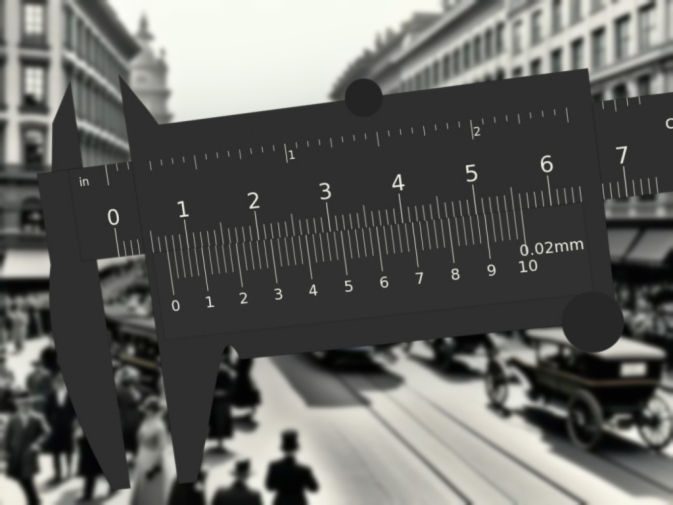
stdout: 7.0; mm
